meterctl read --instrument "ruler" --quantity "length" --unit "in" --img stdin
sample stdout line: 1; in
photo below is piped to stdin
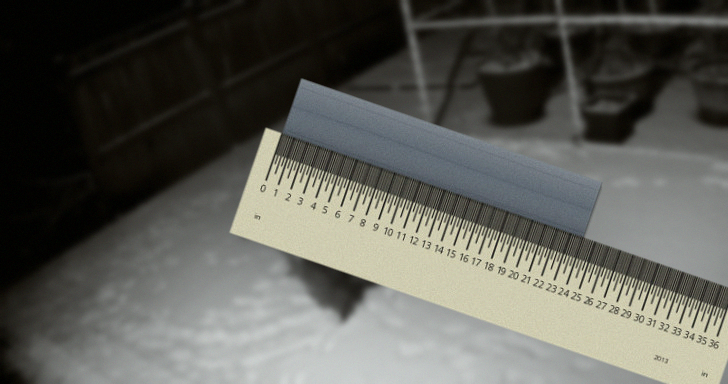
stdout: 24; in
